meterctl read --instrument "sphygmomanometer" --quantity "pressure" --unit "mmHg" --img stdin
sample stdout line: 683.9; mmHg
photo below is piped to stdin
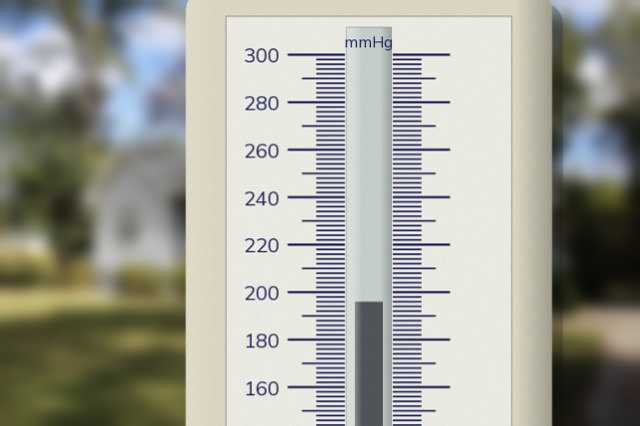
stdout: 196; mmHg
